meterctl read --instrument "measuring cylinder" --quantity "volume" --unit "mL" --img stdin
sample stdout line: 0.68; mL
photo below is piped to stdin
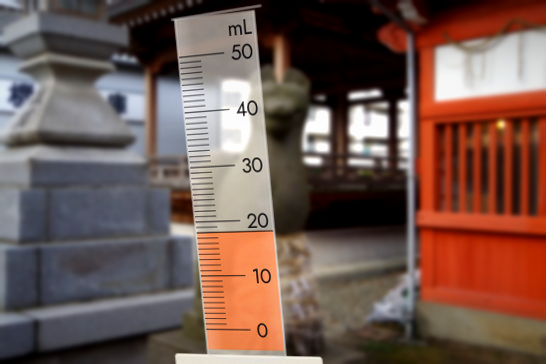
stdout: 18; mL
